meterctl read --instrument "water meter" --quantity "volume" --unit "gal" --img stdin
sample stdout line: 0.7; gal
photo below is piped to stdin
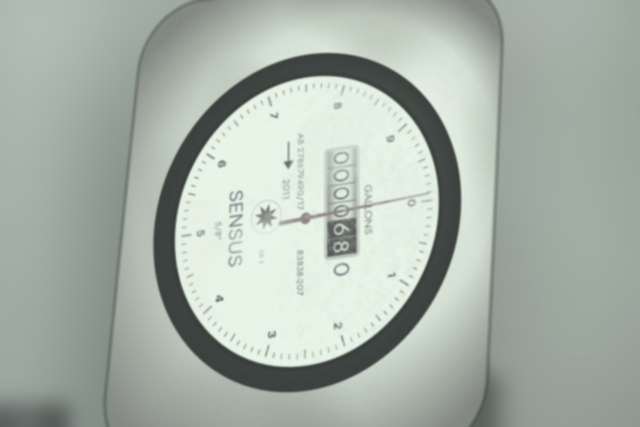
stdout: 679.9; gal
